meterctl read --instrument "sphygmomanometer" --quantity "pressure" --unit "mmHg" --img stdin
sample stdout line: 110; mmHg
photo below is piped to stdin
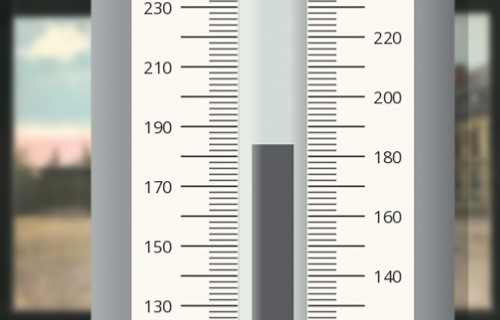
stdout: 184; mmHg
